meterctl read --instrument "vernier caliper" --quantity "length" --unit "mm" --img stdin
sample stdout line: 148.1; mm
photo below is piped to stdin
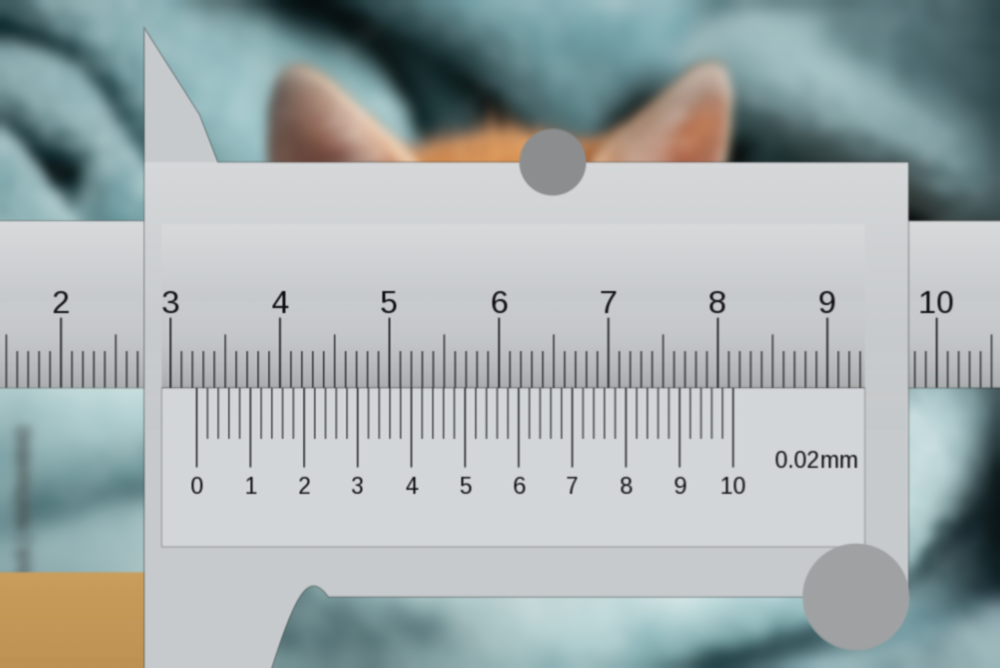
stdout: 32.4; mm
